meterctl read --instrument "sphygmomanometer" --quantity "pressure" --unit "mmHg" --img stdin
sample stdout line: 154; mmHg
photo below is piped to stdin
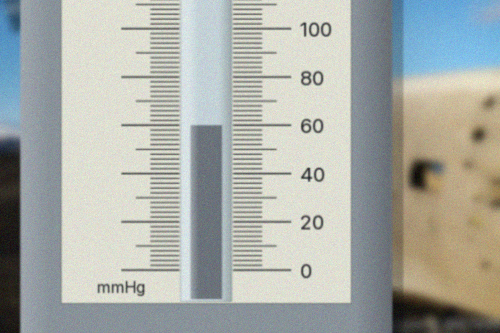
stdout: 60; mmHg
